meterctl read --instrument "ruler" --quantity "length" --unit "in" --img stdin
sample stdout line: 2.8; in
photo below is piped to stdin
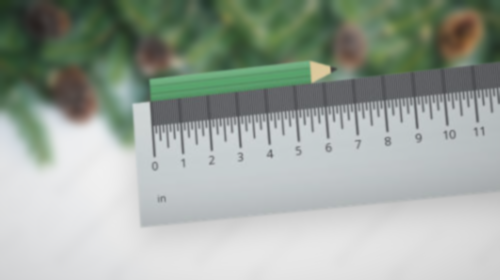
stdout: 6.5; in
